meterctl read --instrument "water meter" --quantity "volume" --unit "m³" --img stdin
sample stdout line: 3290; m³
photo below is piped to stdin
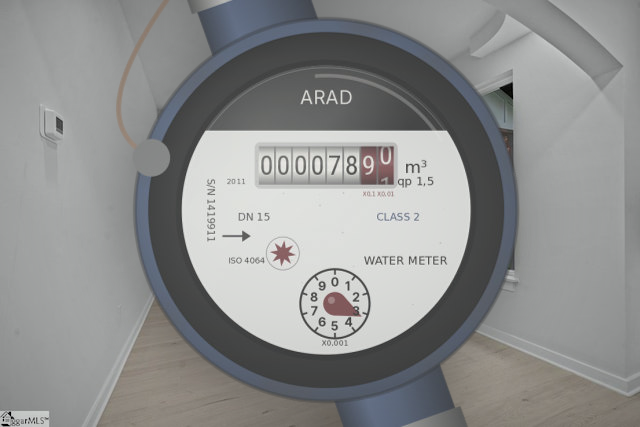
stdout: 78.903; m³
